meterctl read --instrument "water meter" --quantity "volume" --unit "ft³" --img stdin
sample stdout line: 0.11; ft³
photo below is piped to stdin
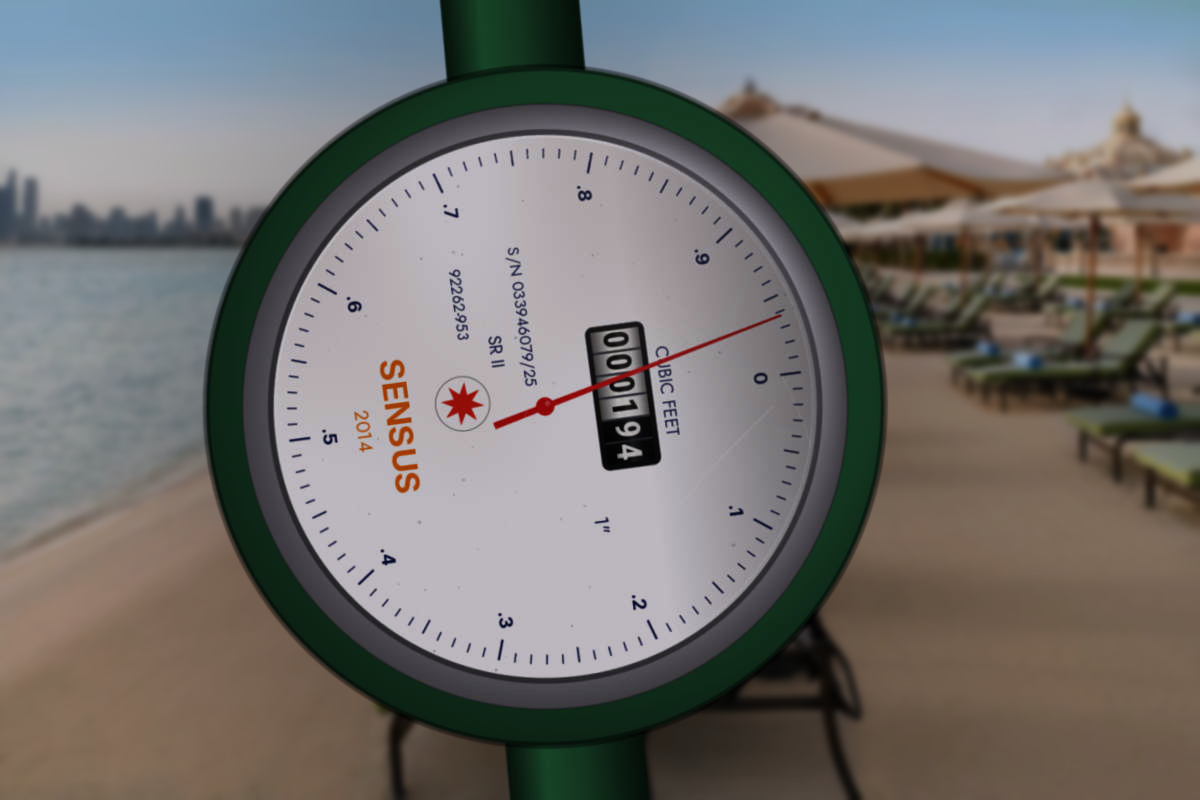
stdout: 193.96; ft³
